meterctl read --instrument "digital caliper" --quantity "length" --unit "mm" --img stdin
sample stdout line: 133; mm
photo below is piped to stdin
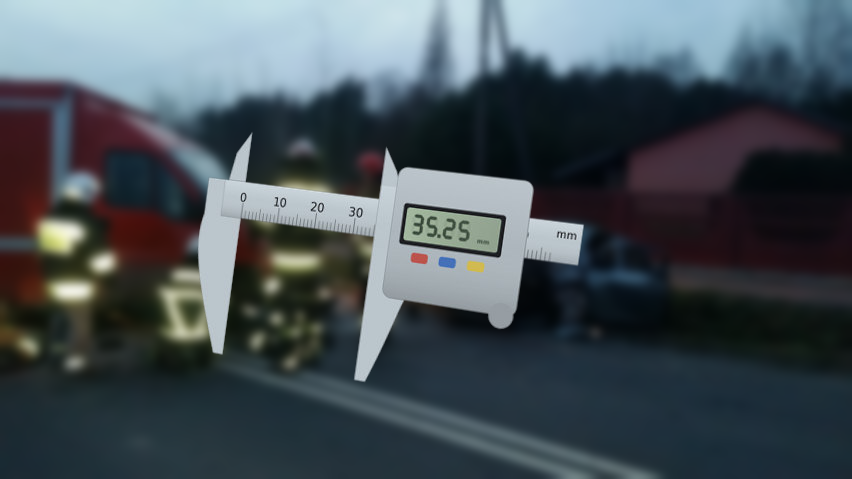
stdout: 35.25; mm
